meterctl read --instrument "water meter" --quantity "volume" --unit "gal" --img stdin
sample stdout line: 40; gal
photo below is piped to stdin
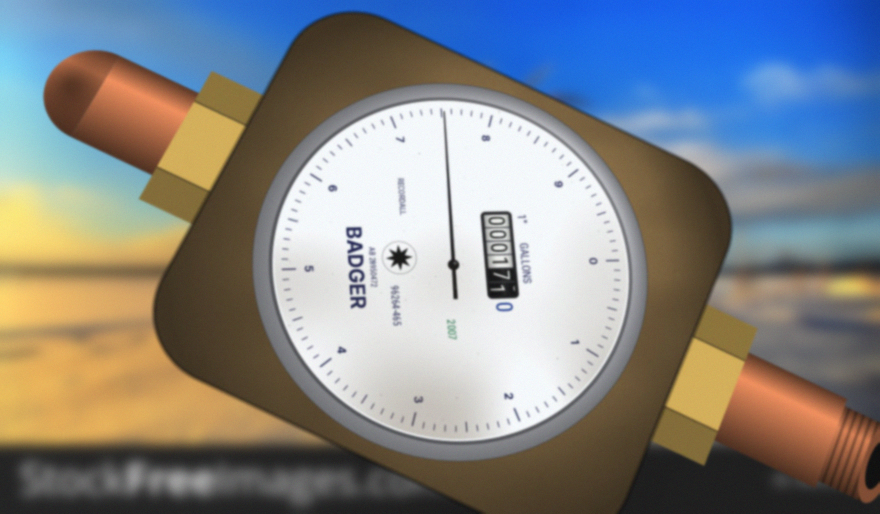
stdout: 1707.5; gal
